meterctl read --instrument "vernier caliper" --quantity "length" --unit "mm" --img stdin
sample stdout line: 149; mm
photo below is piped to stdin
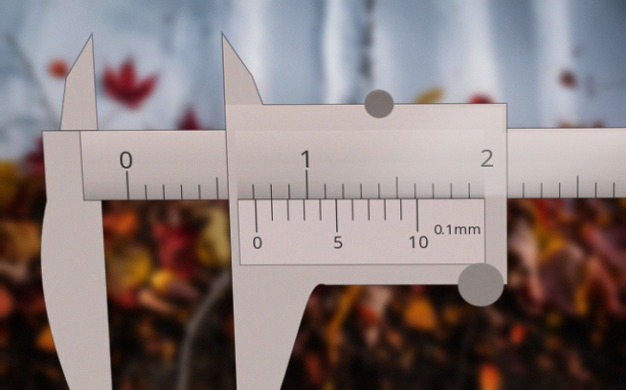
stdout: 7.1; mm
